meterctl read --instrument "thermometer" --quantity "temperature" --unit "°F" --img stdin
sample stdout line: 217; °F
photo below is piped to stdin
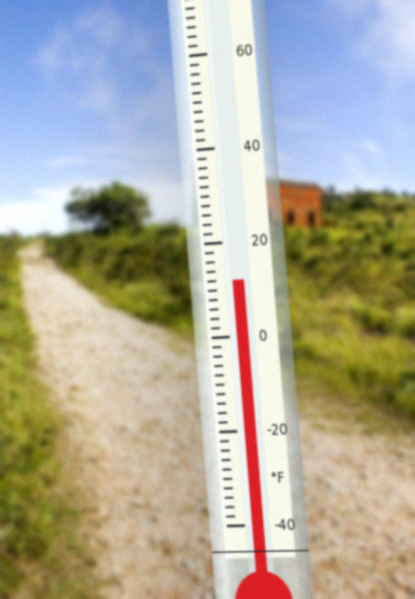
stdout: 12; °F
